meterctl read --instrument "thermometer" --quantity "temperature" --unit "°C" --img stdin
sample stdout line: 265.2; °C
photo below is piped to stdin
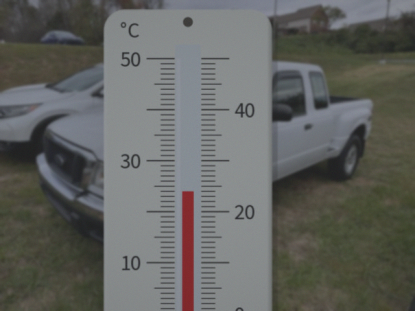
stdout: 24; °C
